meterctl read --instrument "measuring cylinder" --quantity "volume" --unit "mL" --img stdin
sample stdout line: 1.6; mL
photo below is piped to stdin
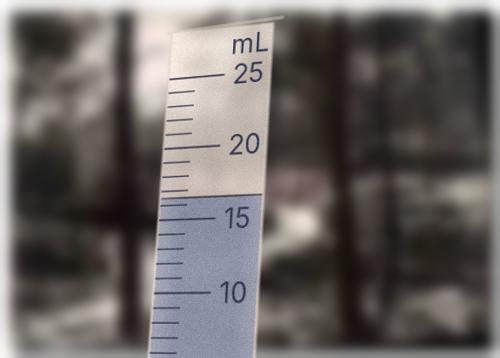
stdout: 16.5; mL
